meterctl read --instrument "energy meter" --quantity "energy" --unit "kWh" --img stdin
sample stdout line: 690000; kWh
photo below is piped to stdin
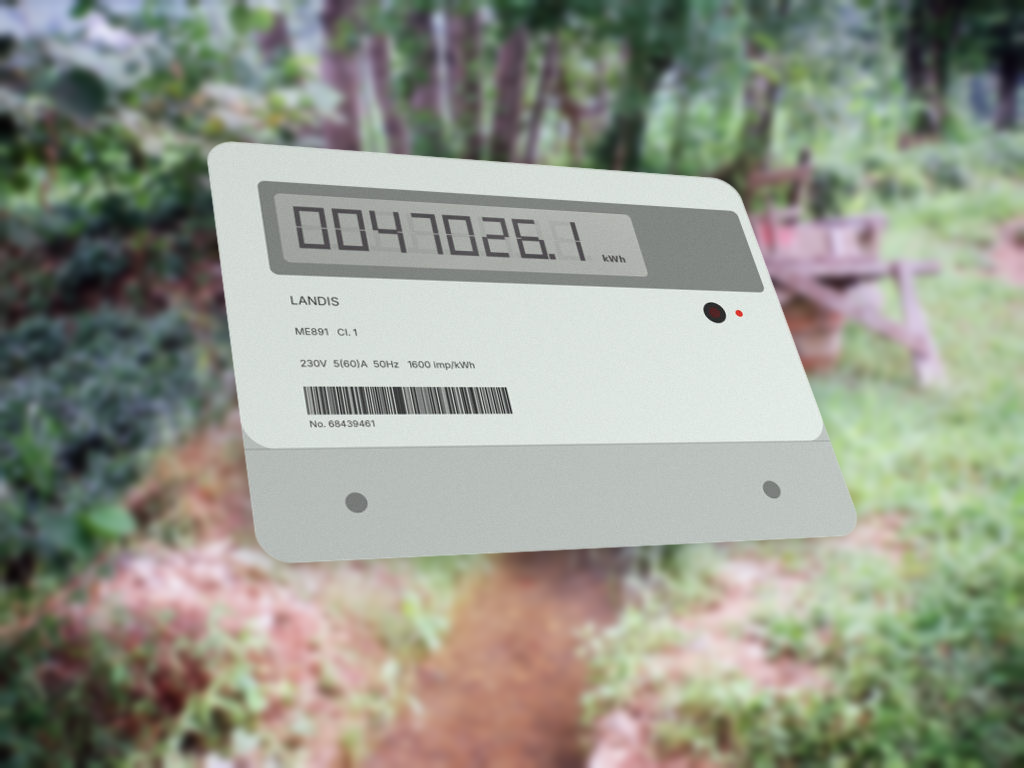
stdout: 47026.1; kWh
